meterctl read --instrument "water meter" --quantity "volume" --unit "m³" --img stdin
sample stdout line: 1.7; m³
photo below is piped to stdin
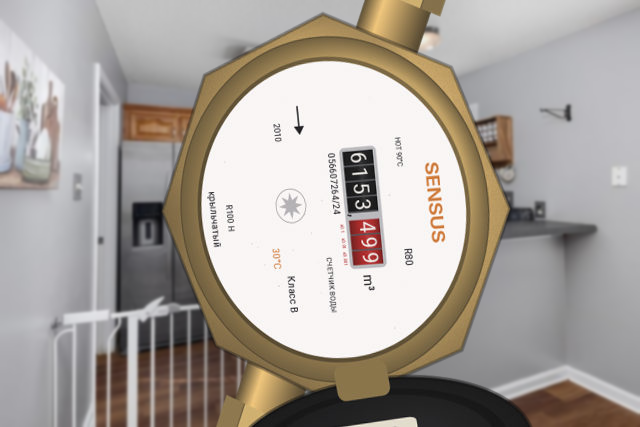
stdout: 6153.499; m³
